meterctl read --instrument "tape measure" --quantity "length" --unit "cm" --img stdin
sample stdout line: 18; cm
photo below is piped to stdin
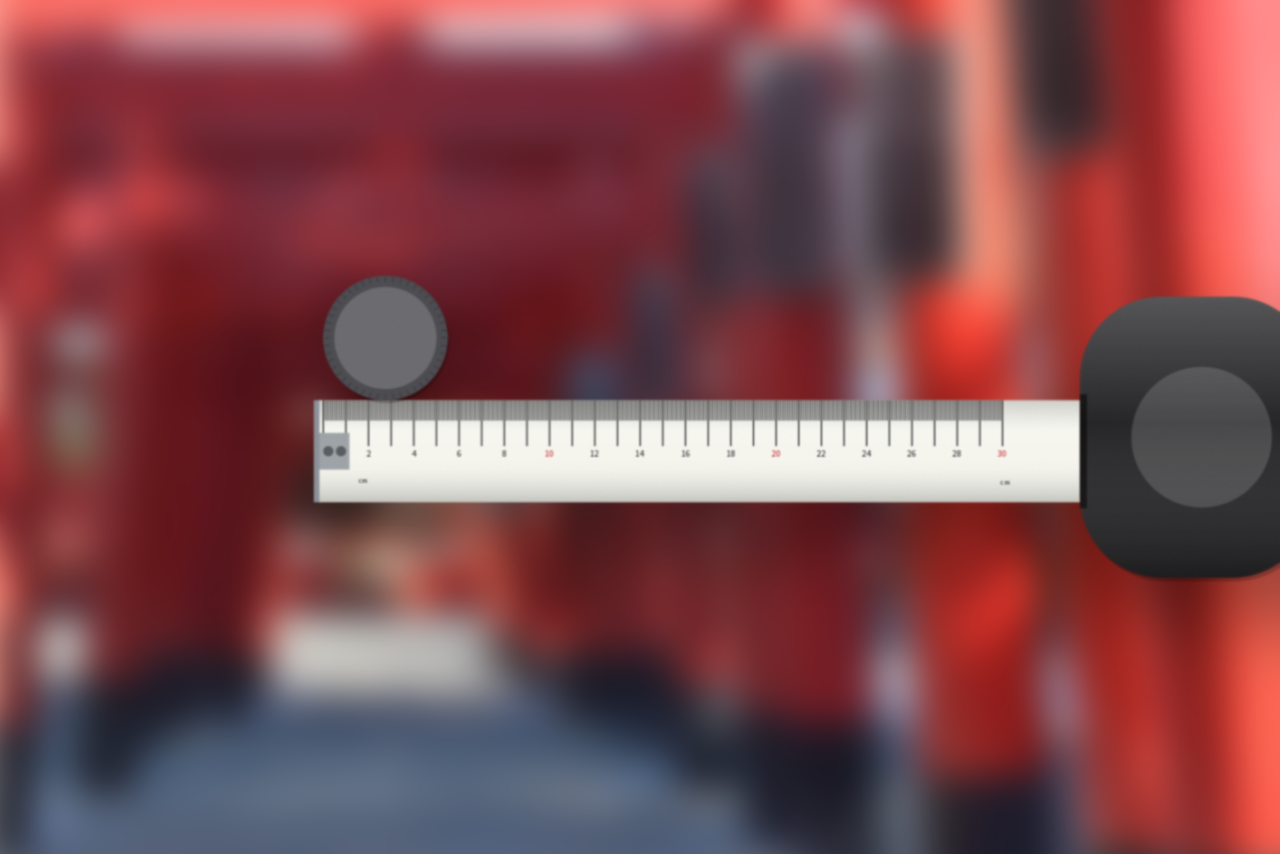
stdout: 5.5; cm
